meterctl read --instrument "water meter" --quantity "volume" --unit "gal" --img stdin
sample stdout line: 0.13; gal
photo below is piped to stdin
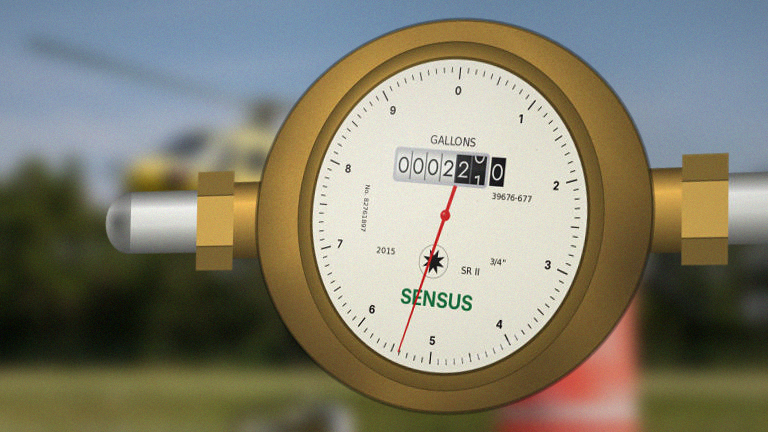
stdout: 2205.4; gal
